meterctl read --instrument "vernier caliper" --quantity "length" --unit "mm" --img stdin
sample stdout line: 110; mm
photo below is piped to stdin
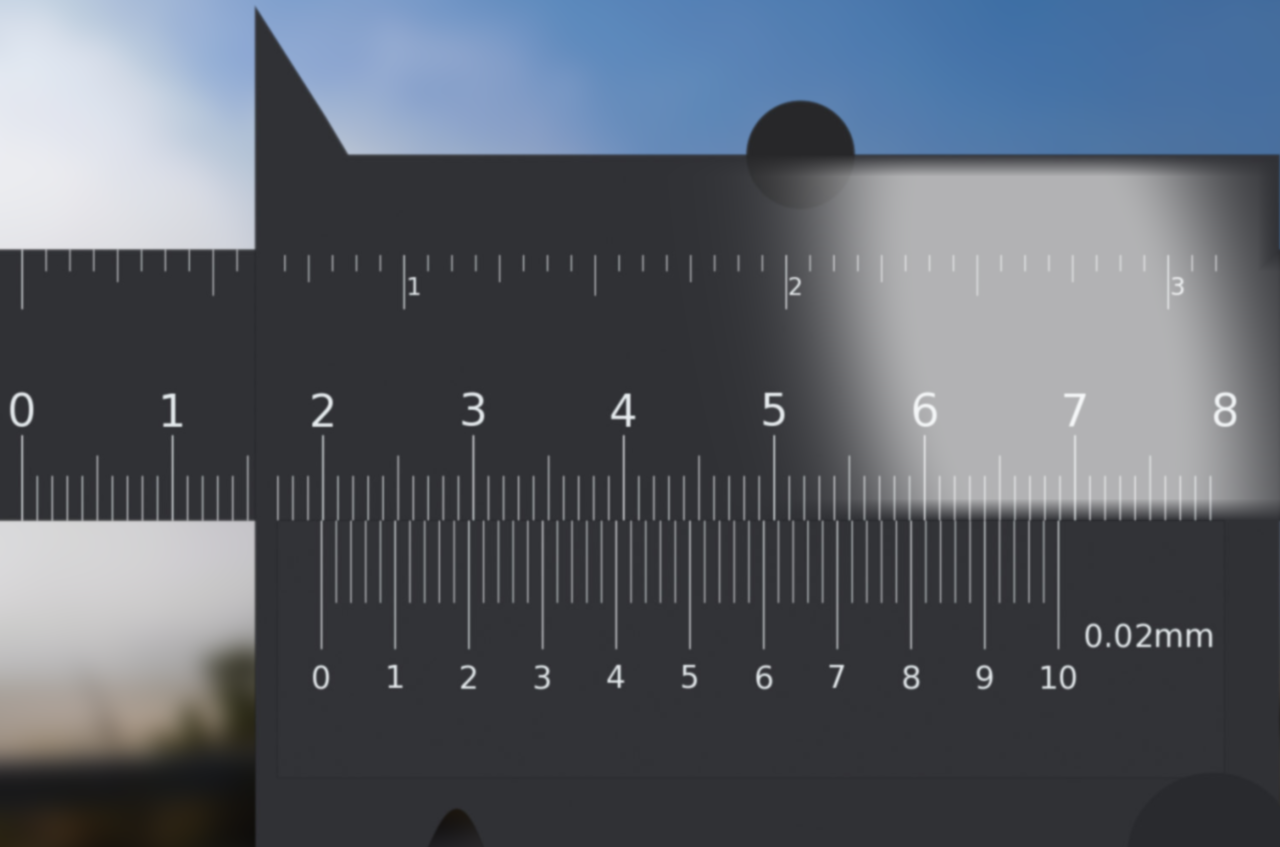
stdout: 19.9; mm
